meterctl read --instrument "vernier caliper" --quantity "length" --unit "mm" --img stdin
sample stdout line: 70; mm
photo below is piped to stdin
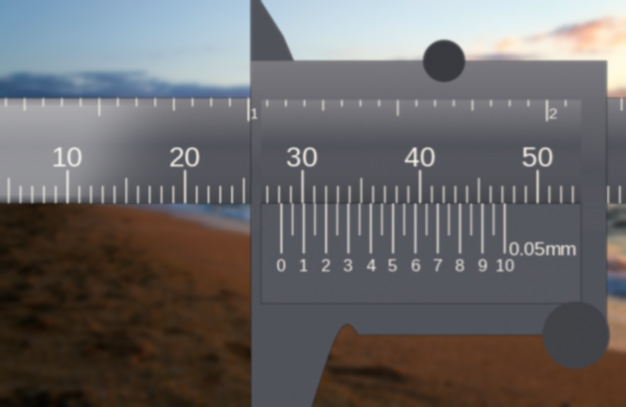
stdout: 28.2; mm
